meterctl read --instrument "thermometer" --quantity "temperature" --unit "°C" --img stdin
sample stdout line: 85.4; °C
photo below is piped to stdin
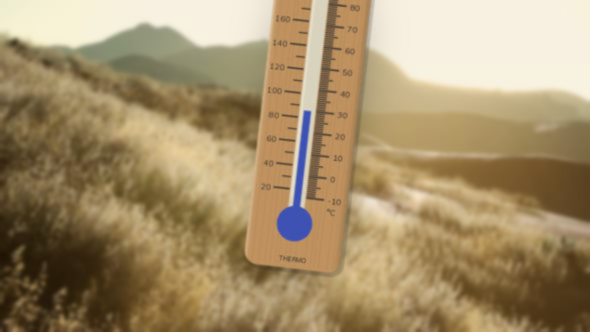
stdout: 30; °C
